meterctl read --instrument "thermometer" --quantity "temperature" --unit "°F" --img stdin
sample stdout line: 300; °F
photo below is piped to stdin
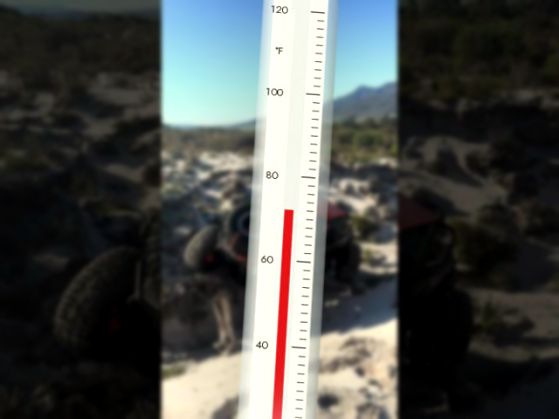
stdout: 72; °F
